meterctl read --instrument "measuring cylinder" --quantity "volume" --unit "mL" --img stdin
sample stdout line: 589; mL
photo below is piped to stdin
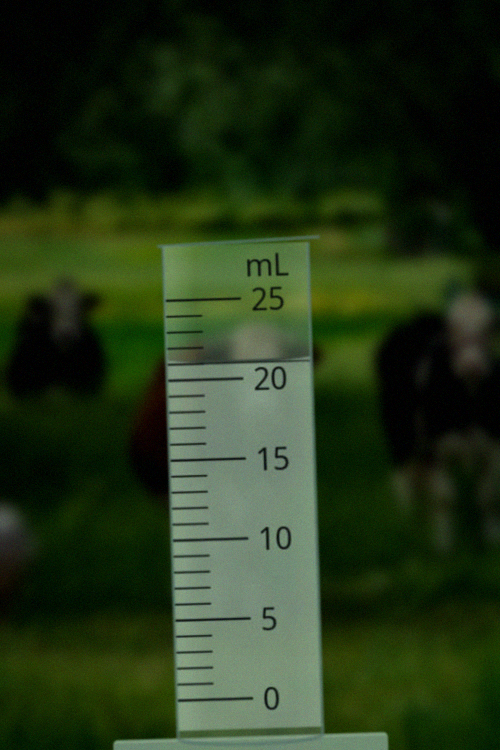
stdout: 21; mL
